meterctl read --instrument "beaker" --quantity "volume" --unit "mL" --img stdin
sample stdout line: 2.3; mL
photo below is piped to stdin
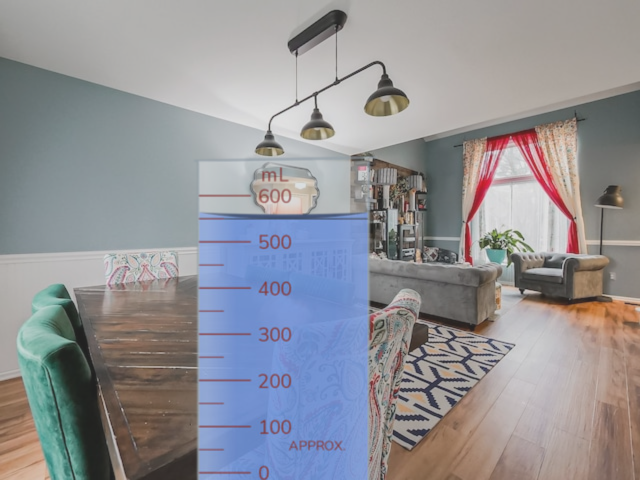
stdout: 550; mL
